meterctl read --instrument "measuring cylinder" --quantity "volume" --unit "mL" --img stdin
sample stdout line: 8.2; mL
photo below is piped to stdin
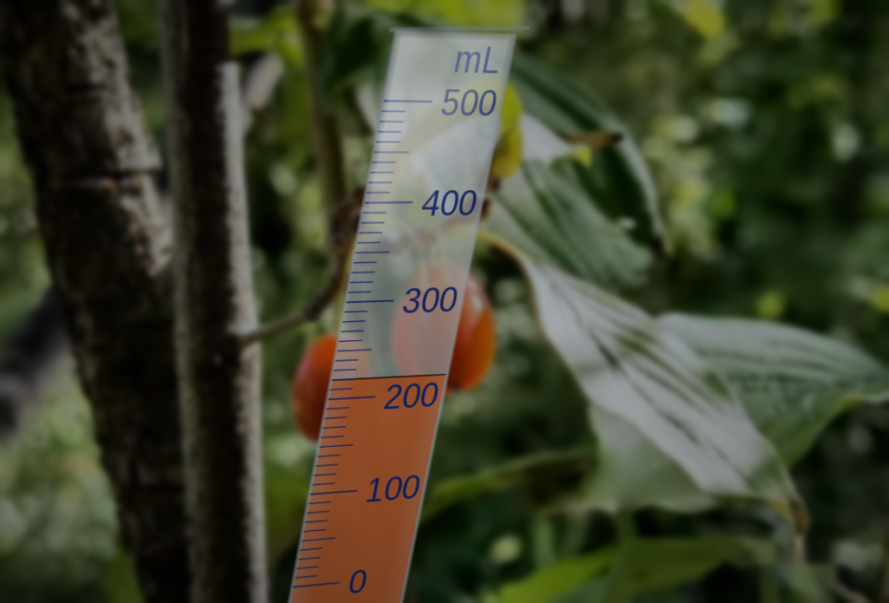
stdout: 220; mL
